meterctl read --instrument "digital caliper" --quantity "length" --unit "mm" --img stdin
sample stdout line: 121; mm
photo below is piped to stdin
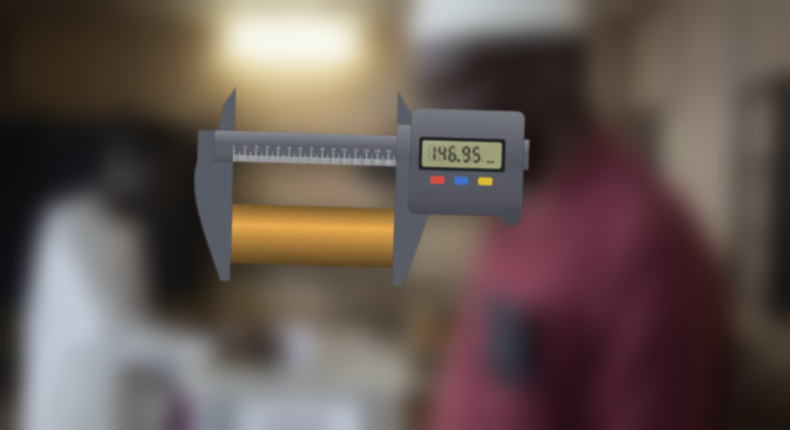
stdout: 146.95; mm
